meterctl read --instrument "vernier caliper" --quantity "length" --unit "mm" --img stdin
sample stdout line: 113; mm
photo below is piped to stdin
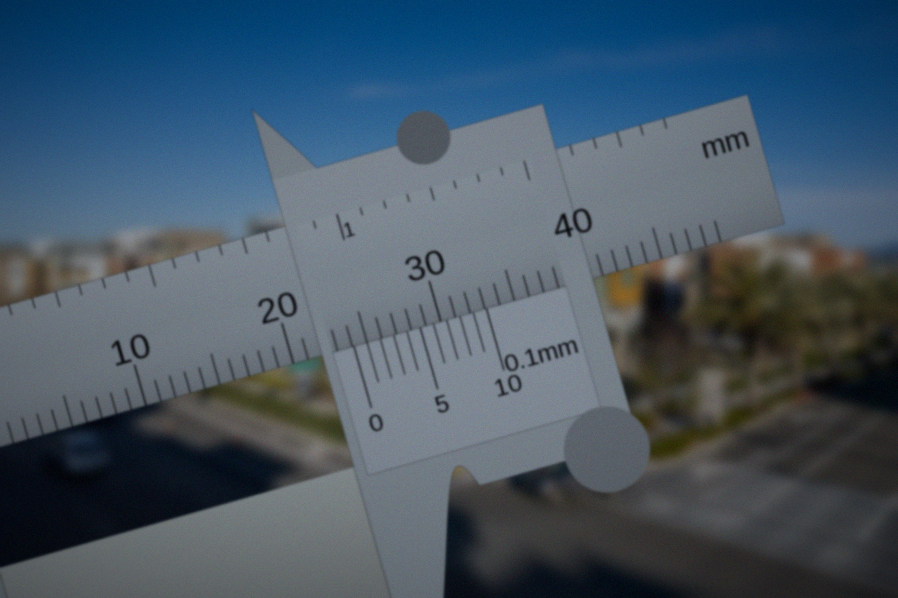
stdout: 24.1; mm
